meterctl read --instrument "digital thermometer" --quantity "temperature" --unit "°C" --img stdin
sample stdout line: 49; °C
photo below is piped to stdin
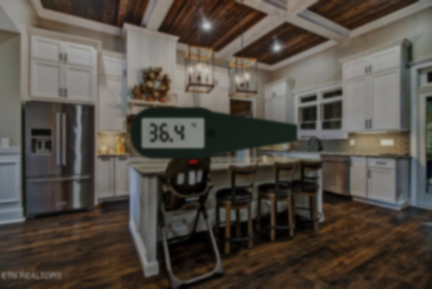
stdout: 36.4; °C
